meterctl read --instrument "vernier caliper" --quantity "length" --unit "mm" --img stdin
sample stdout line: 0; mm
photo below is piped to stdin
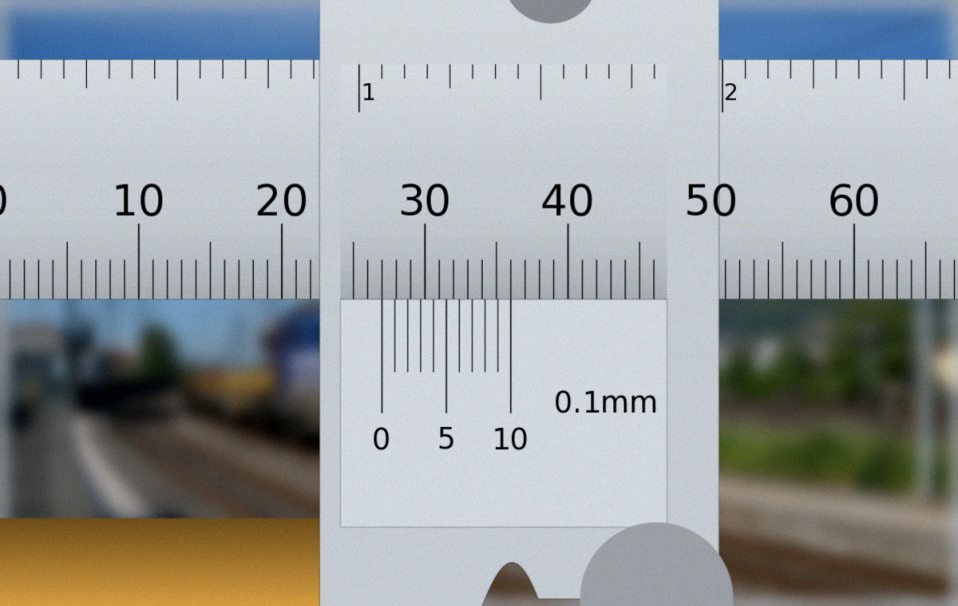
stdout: 27.0; mm
